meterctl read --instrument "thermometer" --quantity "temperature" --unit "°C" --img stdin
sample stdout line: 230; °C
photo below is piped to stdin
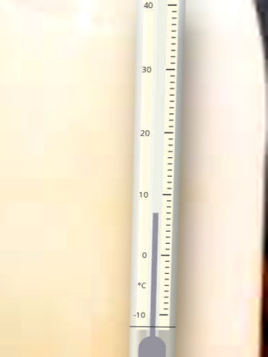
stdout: 7; °C
